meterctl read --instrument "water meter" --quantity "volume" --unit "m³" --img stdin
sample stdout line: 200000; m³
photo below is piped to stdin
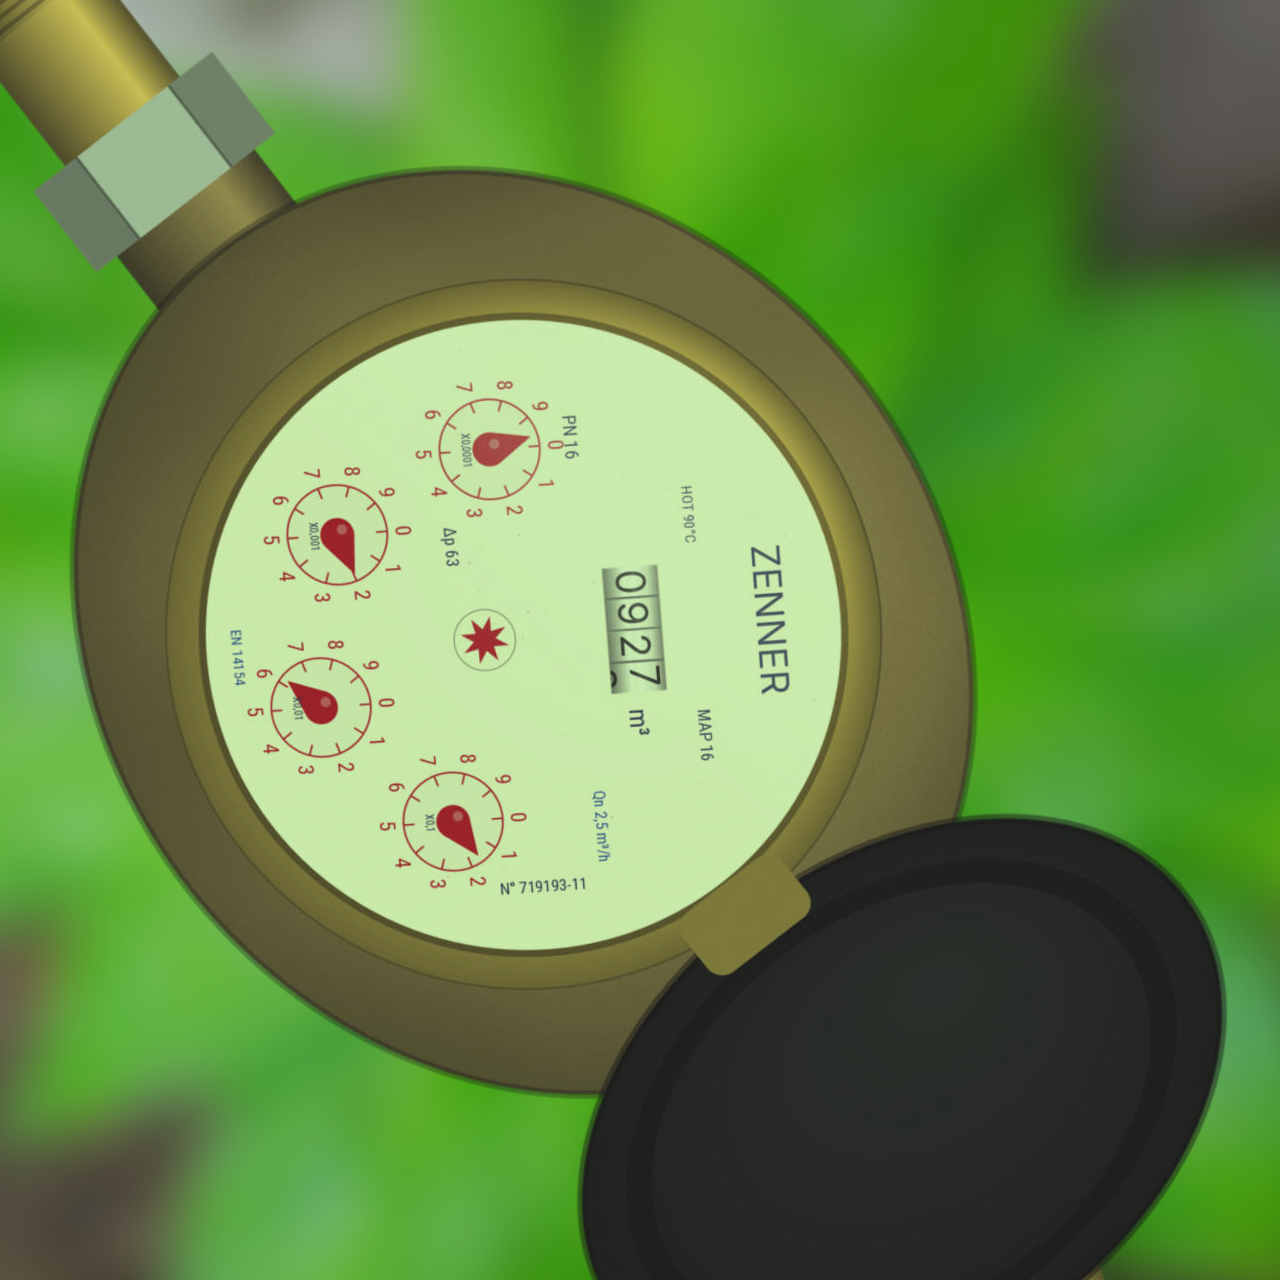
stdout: 927.1619; m³
